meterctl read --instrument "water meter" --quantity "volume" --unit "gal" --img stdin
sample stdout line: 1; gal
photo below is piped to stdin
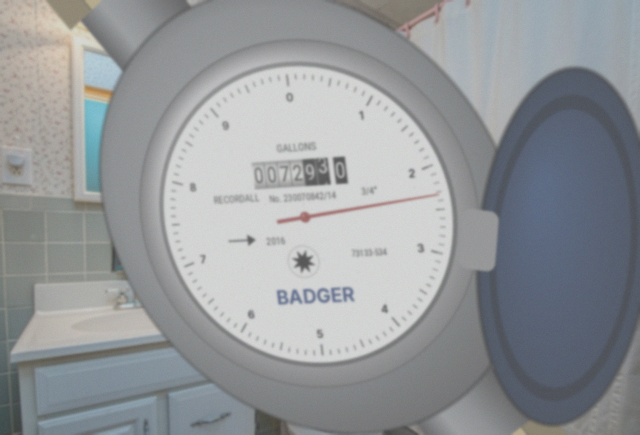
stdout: 72932.3; gal
